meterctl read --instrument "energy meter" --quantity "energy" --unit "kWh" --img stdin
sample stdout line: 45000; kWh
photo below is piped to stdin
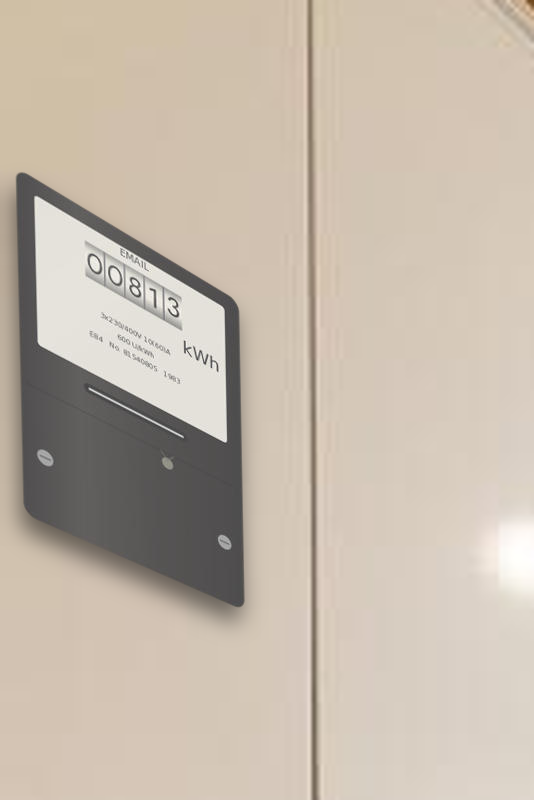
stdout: 813; kWh
